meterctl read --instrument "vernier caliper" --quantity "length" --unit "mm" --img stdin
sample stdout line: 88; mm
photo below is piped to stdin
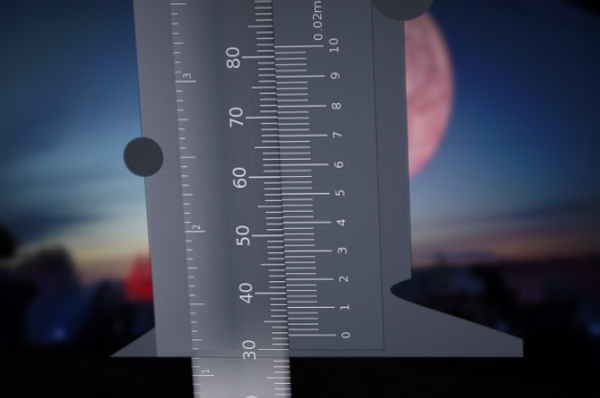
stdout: 32.6; mm
